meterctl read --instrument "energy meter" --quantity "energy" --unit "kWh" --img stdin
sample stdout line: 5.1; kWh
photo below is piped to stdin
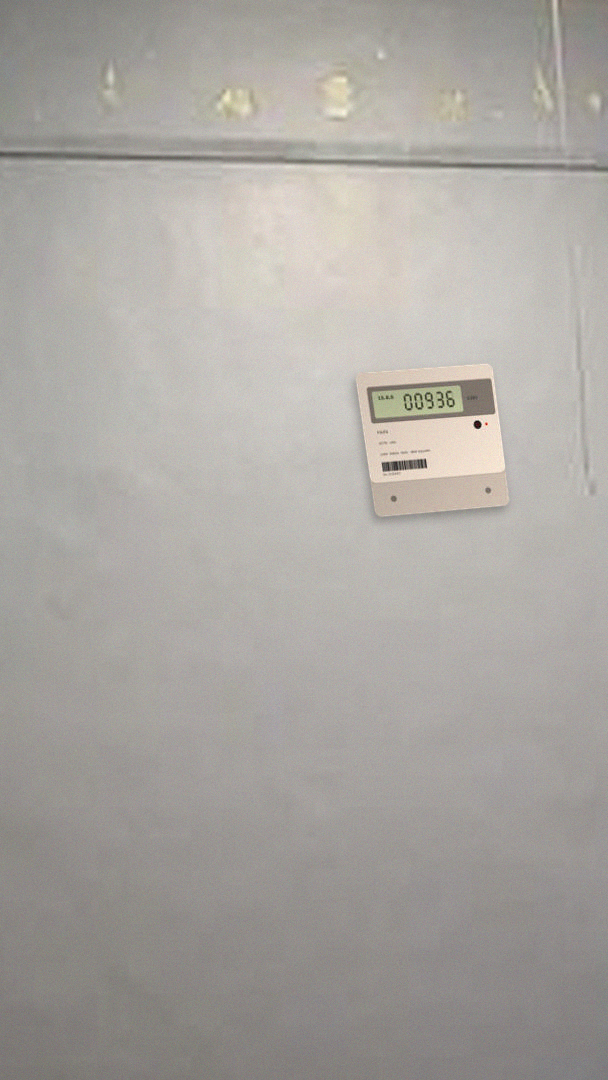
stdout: 936; kWh
